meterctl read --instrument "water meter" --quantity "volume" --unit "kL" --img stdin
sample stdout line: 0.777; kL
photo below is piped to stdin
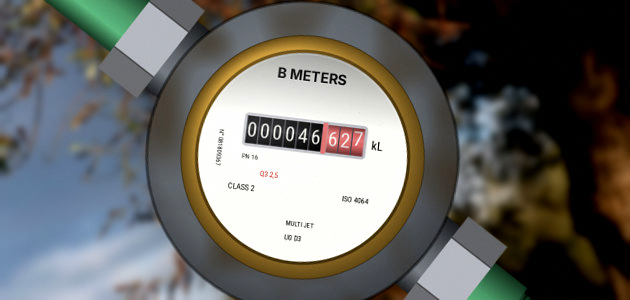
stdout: 46.627; kL
